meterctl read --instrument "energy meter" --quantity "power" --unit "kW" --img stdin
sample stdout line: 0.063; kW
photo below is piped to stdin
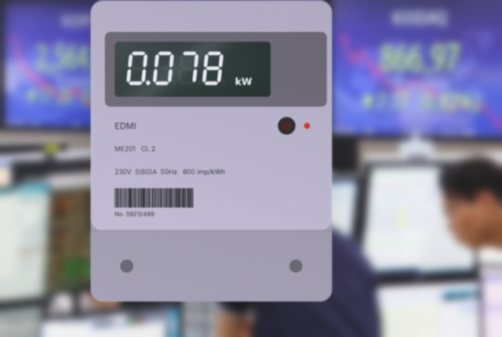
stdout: 0.078; kW
